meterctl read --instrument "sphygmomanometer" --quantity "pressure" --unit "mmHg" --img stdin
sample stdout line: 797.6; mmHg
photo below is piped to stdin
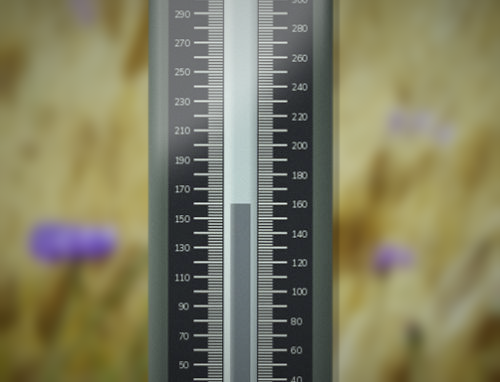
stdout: 160; mmHg
